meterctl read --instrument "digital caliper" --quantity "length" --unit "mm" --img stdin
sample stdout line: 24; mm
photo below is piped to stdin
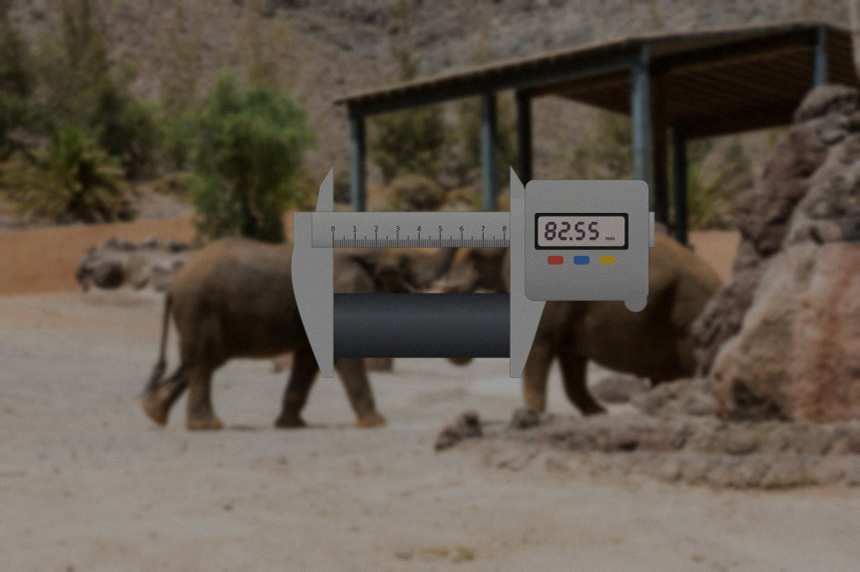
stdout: 82.55; mm
